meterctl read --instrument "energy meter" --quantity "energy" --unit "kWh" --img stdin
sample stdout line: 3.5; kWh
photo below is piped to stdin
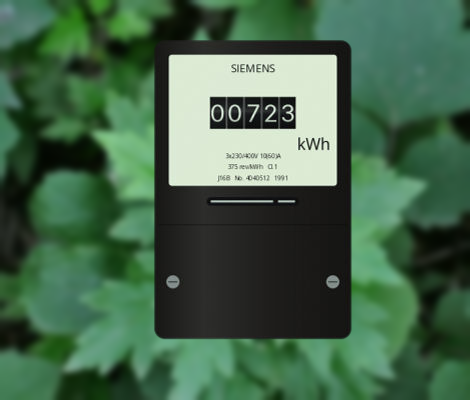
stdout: 723; kWh
